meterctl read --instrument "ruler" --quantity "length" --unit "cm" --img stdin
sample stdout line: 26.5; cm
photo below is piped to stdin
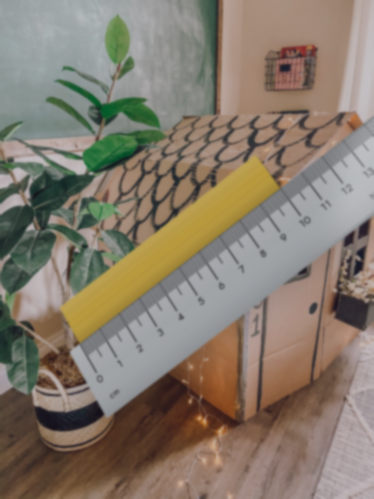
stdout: 10; cm
